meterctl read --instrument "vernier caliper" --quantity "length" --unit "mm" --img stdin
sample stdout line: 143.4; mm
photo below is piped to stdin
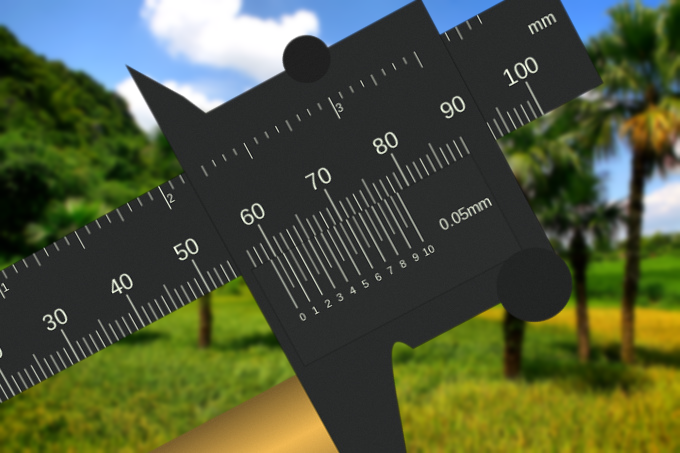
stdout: 59.2; mm
